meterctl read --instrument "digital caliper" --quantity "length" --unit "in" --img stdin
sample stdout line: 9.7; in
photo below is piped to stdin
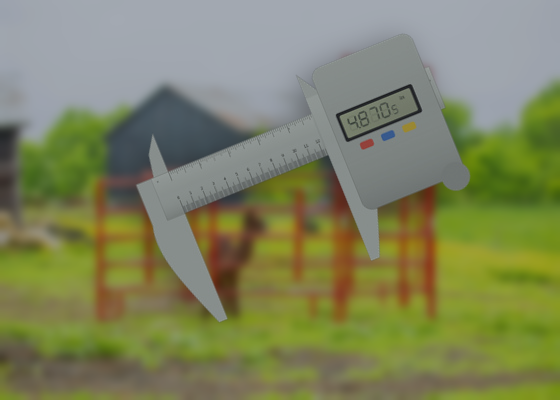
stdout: 4.8705; in
